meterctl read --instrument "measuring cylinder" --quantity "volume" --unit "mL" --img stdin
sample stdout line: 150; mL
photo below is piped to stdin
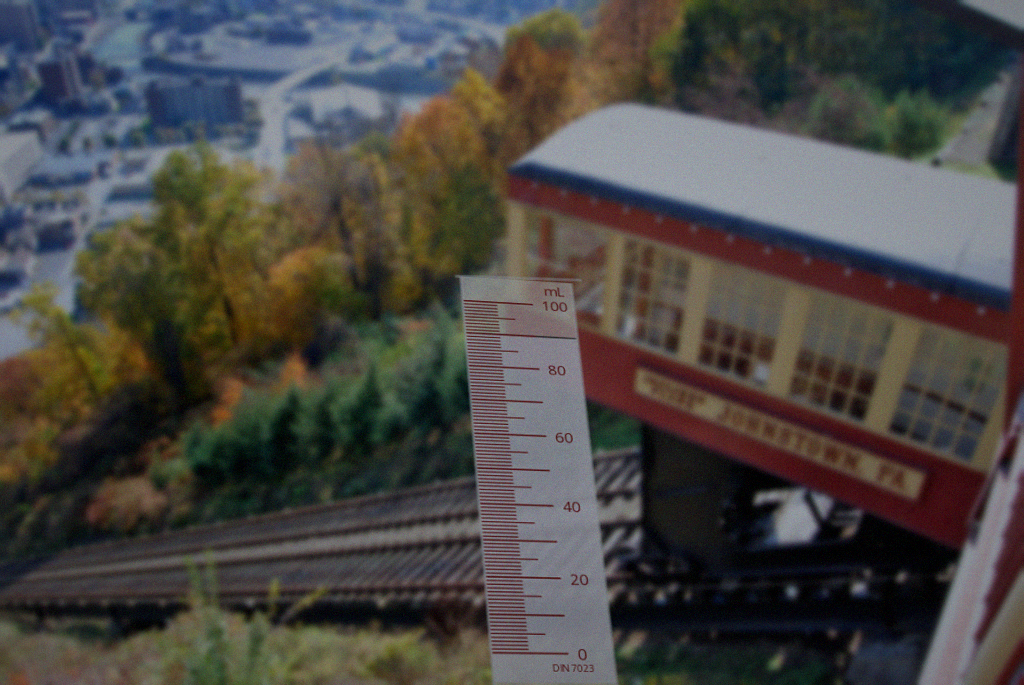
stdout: 90; mL
